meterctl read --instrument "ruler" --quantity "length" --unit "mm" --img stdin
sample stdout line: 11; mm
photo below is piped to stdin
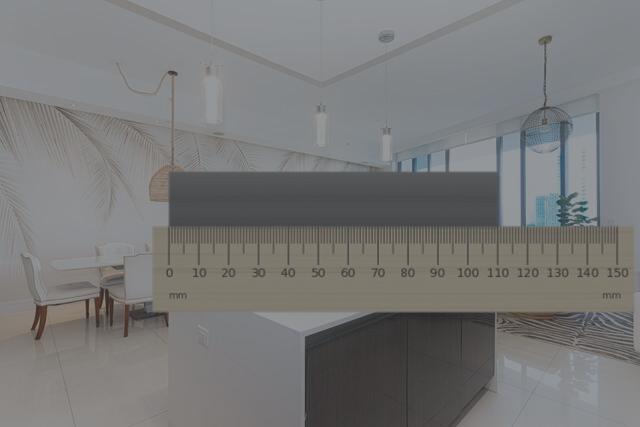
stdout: 110; mm
